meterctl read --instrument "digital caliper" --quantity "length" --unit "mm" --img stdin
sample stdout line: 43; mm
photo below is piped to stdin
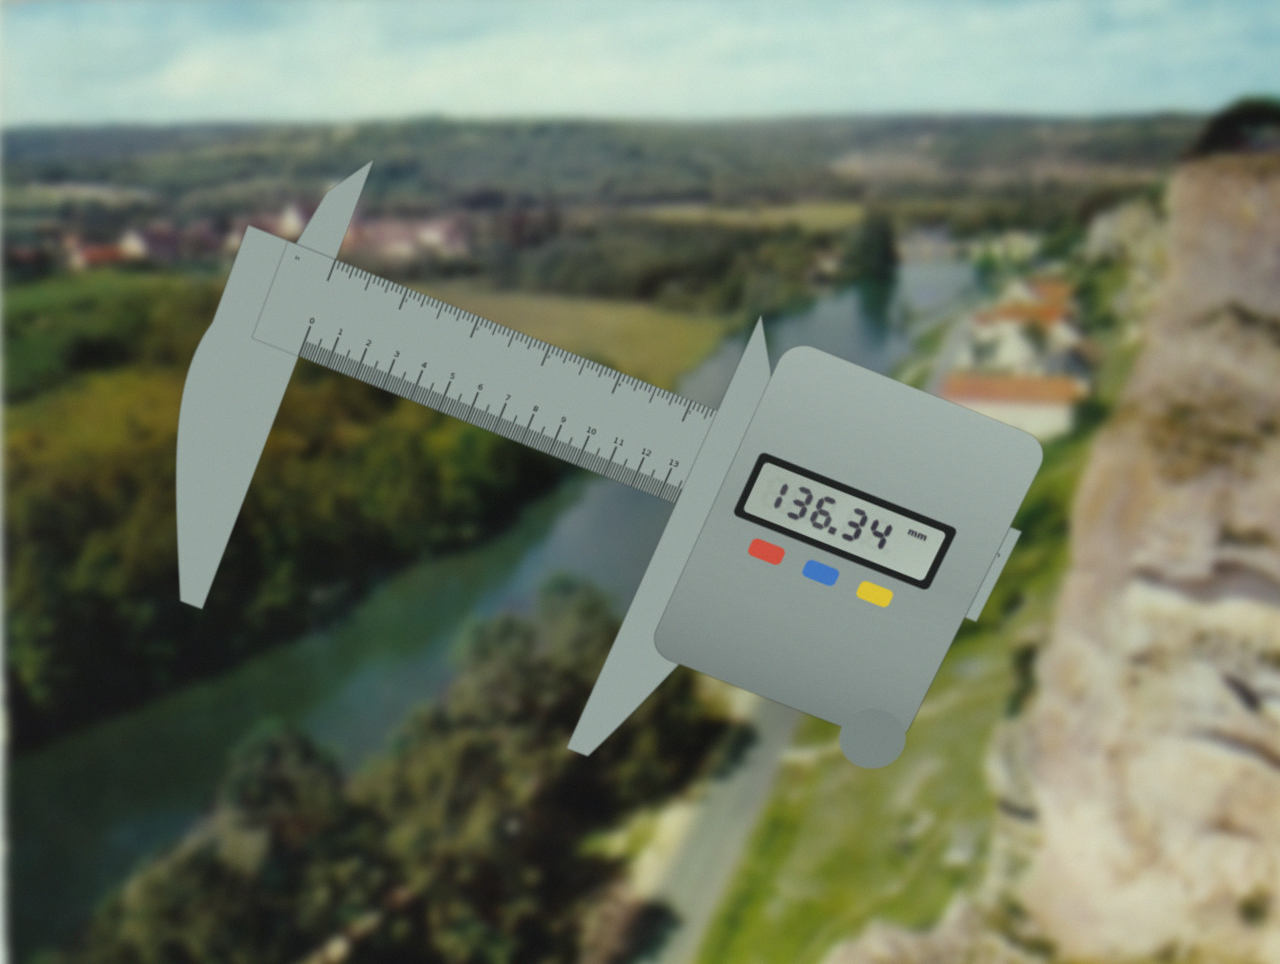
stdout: 136.34; mm
